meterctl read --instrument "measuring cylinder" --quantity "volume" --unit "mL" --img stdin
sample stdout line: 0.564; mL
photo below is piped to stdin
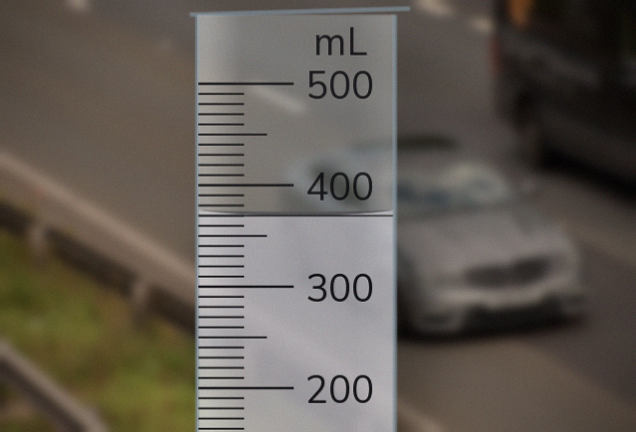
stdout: 370; mL
